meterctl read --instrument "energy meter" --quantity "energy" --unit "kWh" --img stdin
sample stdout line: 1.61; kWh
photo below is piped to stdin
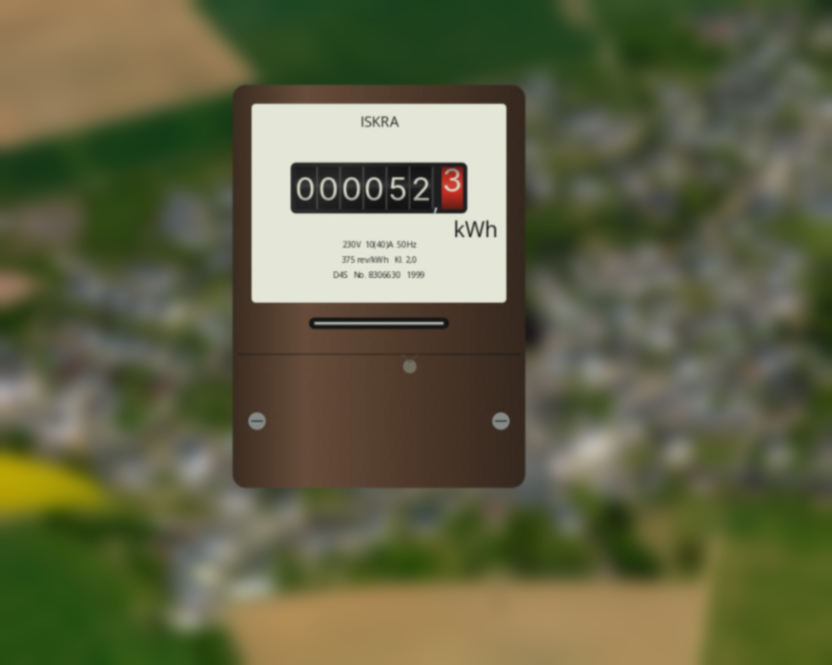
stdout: 52.3; kWh
